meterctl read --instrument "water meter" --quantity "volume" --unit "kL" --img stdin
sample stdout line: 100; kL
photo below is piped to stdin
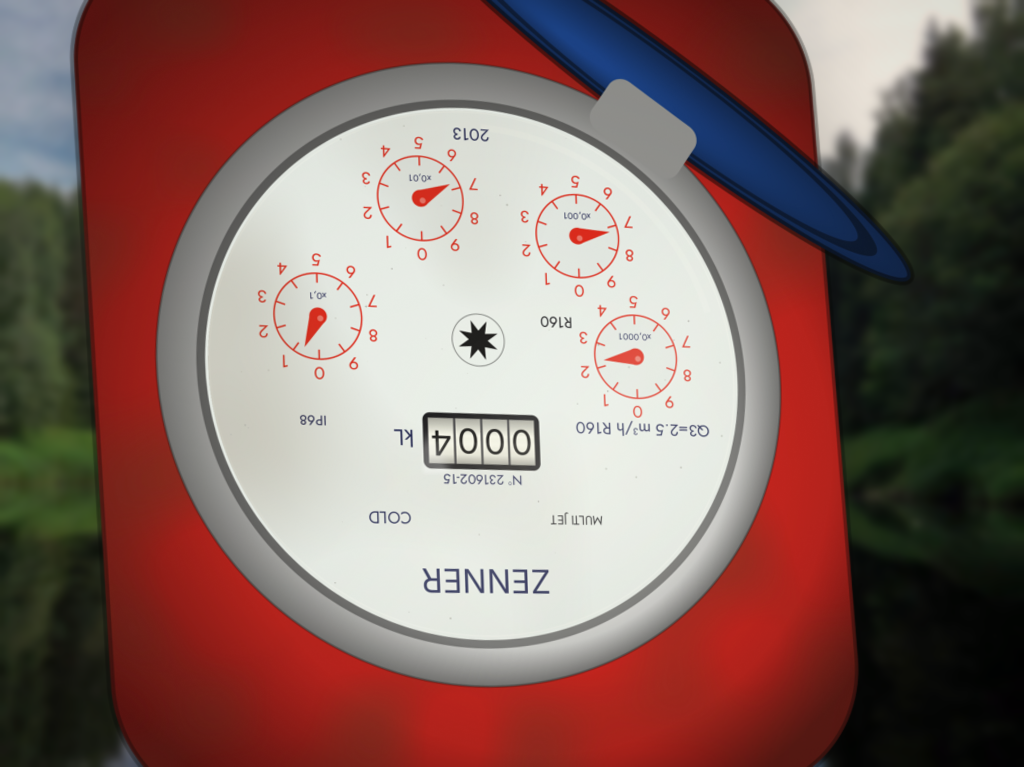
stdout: 4.0672; kL
